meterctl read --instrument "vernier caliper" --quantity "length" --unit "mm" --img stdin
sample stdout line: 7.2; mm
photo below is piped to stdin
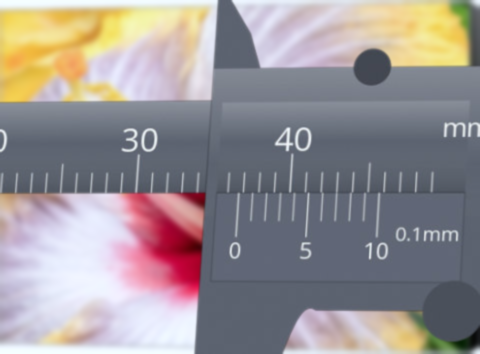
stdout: 36.7; mm
